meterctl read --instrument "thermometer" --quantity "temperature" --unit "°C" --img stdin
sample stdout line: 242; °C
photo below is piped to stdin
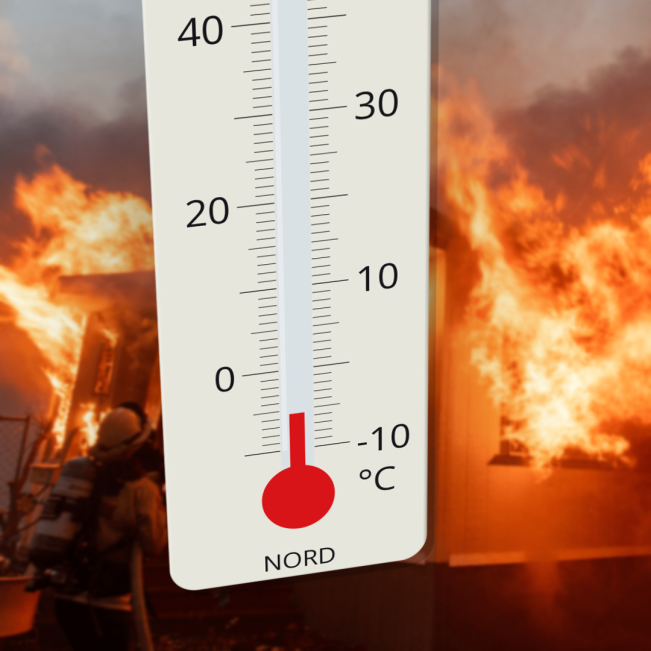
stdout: -5.5; °C
